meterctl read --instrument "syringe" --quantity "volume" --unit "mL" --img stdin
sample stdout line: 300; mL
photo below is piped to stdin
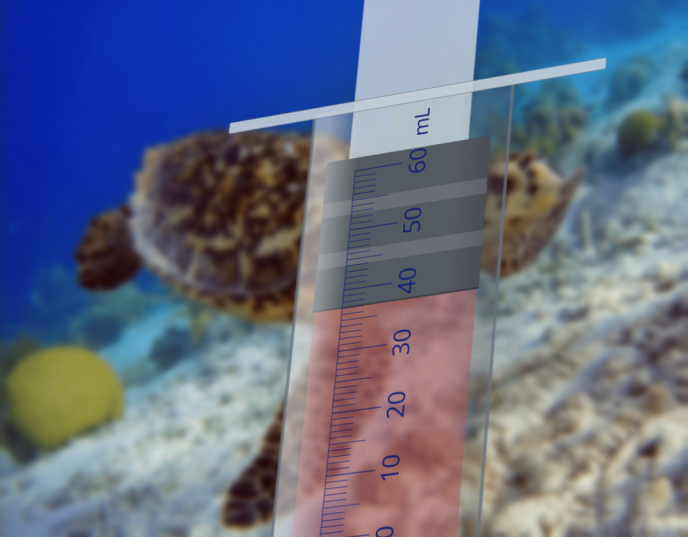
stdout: 37; mL
